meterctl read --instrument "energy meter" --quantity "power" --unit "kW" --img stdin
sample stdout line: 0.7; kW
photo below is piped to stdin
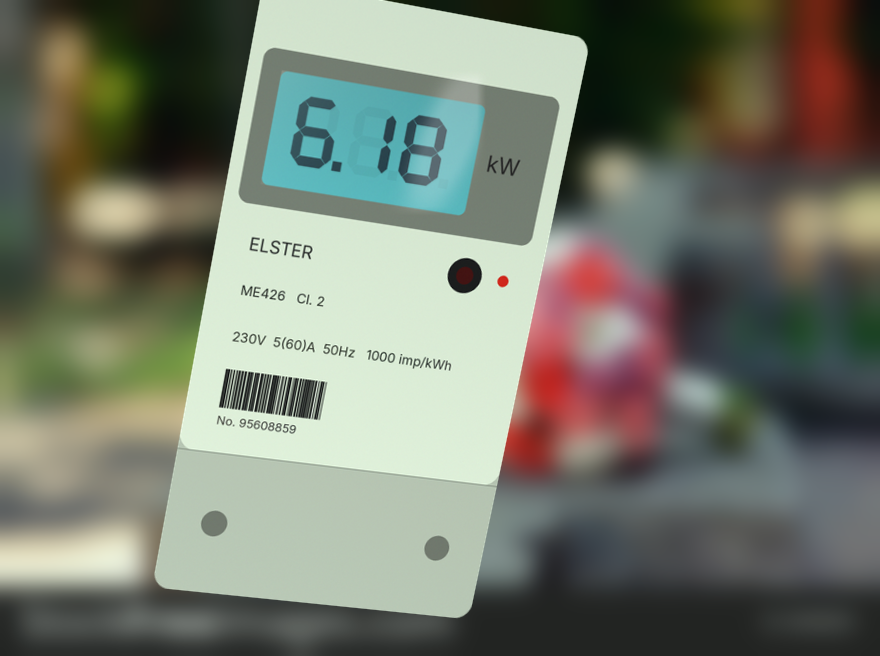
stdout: 6.18; kW
